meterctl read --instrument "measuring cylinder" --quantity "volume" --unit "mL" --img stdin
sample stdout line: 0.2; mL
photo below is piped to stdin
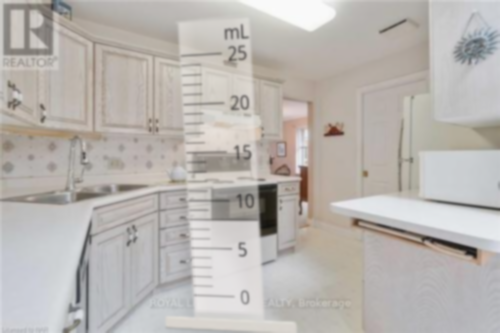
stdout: 8; mL
